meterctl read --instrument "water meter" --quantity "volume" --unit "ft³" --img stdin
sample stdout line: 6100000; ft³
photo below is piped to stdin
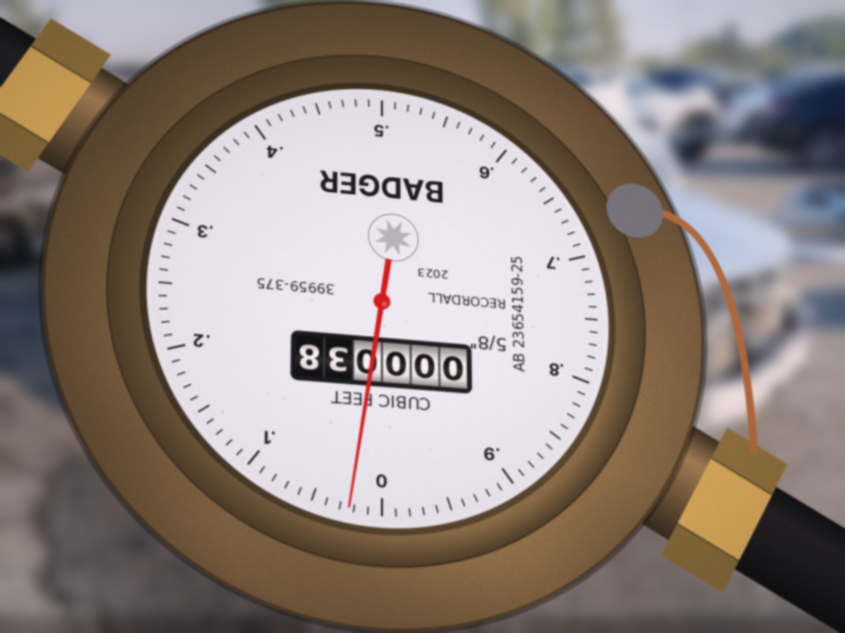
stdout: 38.02; ft³
